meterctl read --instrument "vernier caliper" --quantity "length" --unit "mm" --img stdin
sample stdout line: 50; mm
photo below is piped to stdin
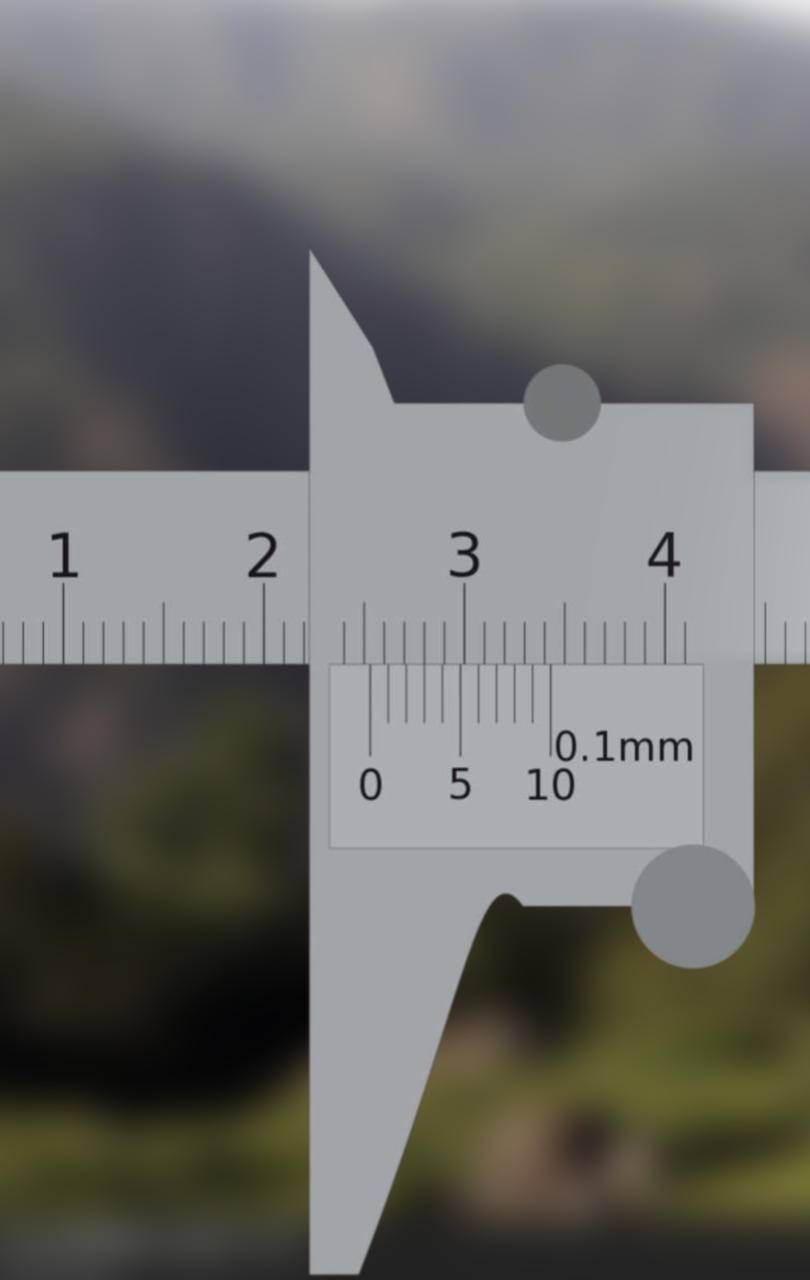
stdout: 25.3; mm
